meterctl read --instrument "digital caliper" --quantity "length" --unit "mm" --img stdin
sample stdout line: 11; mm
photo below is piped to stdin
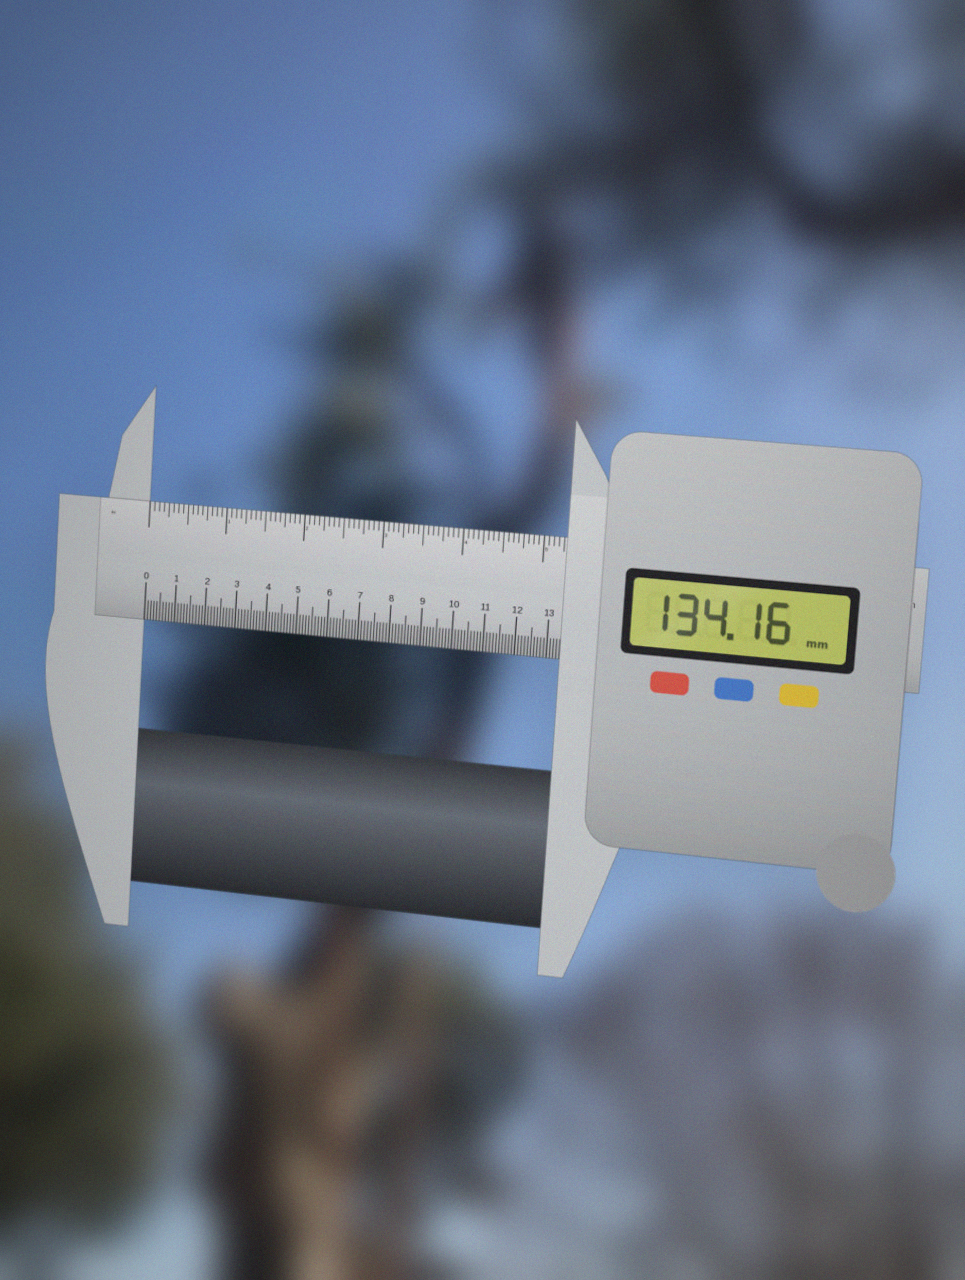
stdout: 134.16; mm
